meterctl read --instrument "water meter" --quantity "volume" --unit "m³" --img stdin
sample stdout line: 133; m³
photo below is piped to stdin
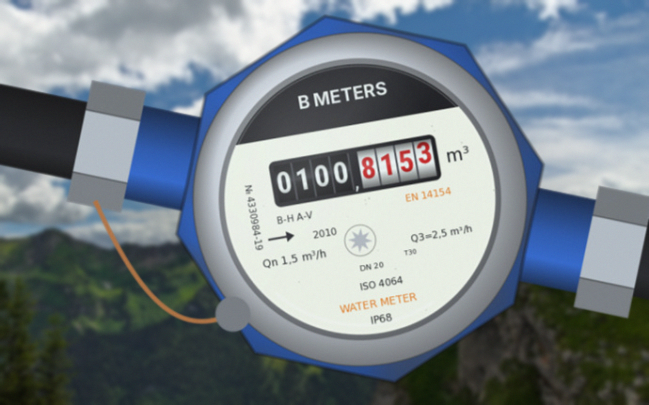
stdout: 100.8153; m³
